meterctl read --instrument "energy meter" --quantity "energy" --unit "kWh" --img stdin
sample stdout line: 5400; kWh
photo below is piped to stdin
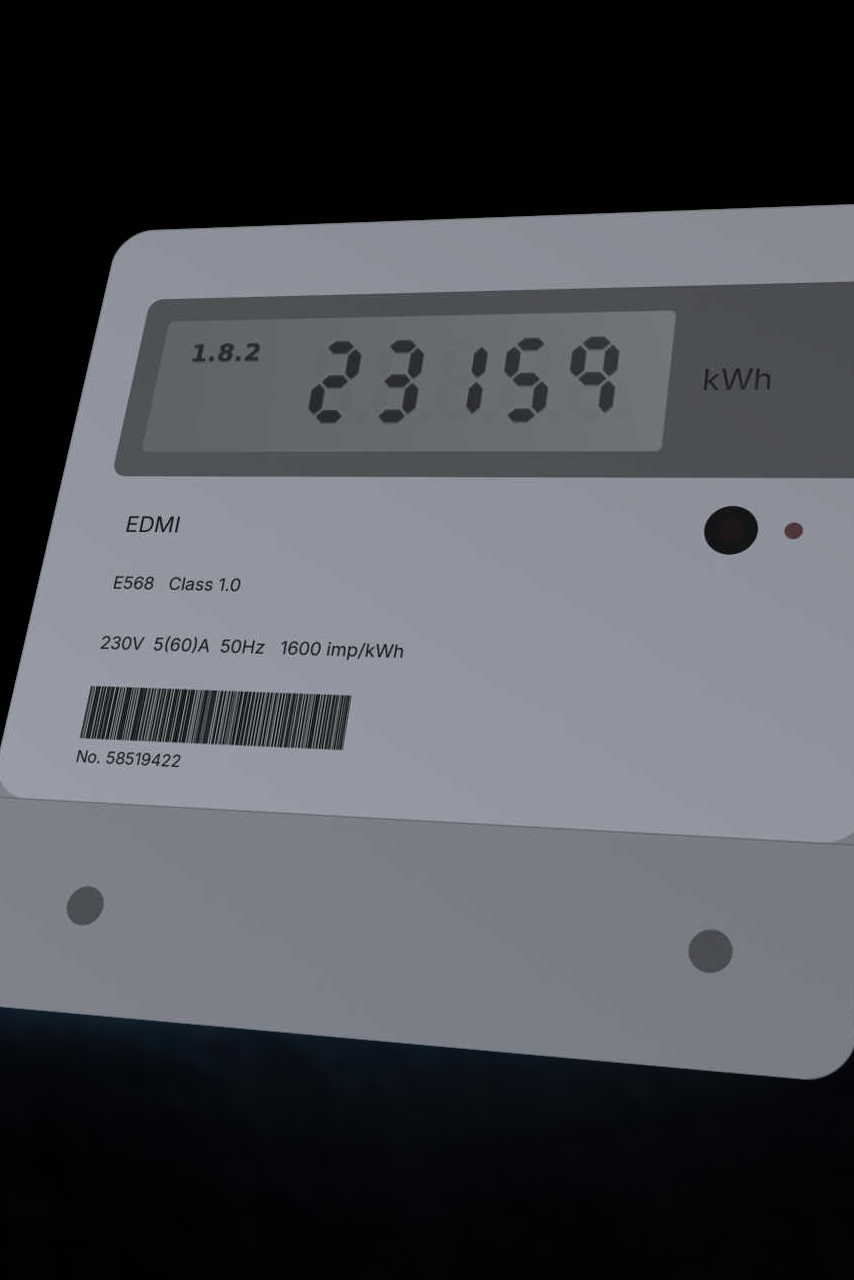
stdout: 23159; kWh
